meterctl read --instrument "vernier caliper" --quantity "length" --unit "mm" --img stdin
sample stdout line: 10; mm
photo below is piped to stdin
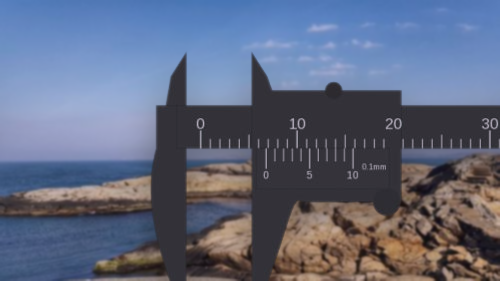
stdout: 6.8; mm
